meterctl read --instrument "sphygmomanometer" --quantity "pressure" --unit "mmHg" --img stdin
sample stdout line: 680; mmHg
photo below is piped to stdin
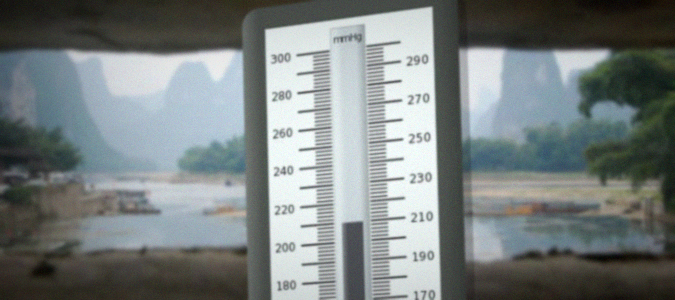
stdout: 210; mmHg
